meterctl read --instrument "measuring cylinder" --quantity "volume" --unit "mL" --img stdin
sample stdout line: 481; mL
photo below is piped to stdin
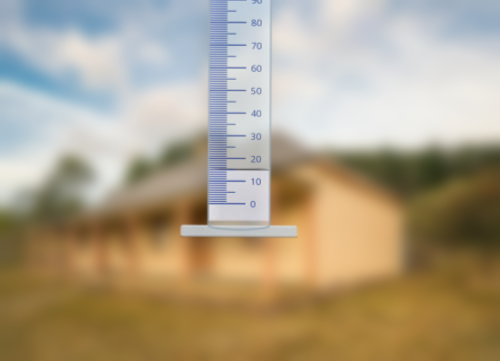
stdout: 15; mL
